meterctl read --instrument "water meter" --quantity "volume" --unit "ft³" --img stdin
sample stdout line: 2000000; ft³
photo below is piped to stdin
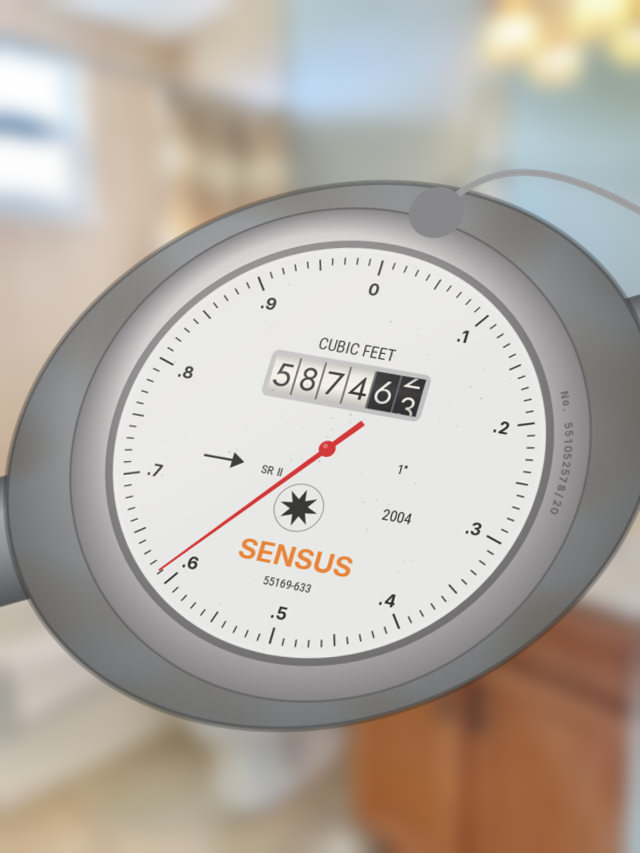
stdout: 587462.61; ft³
